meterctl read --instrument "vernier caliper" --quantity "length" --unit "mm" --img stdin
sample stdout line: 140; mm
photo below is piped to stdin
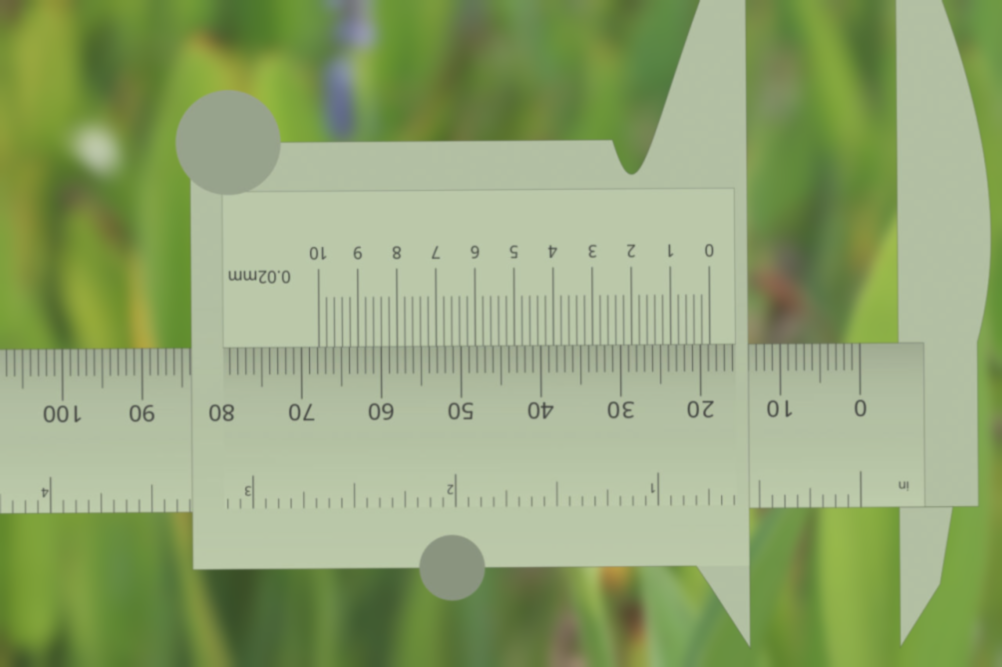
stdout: 18.8; mm
